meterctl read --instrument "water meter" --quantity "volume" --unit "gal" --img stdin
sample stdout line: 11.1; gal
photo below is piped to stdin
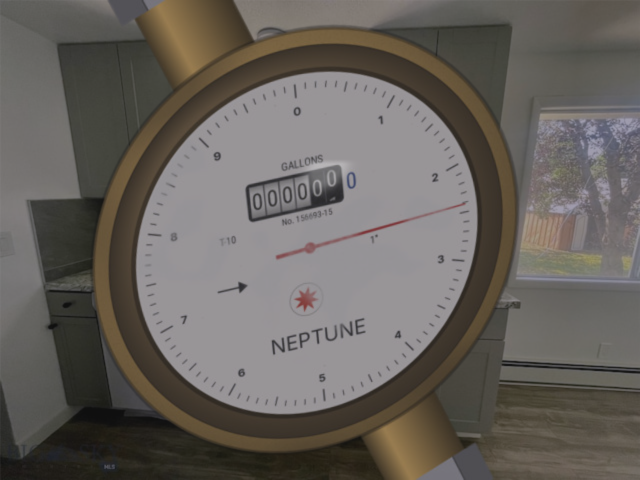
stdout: 2.4; gal
